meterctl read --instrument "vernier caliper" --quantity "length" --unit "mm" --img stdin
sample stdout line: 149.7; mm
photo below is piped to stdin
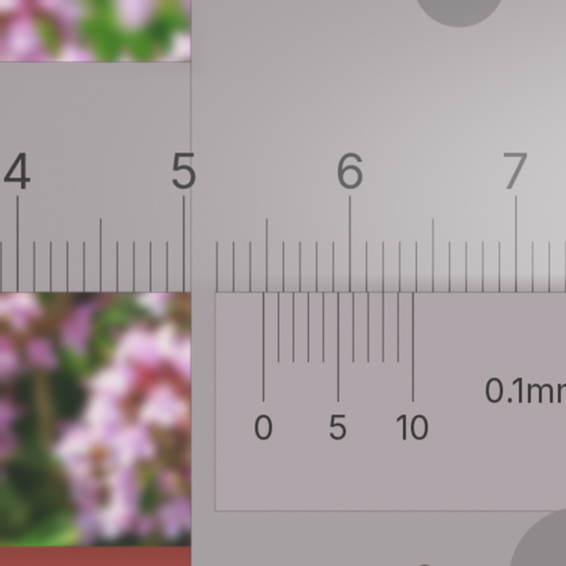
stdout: 54.8; mm
